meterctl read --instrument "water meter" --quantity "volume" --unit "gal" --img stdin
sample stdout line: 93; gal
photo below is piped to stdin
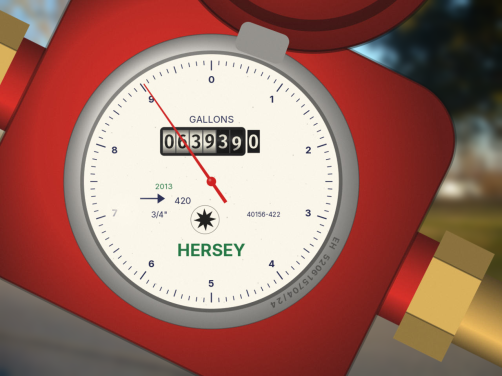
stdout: 639389.0; gal
